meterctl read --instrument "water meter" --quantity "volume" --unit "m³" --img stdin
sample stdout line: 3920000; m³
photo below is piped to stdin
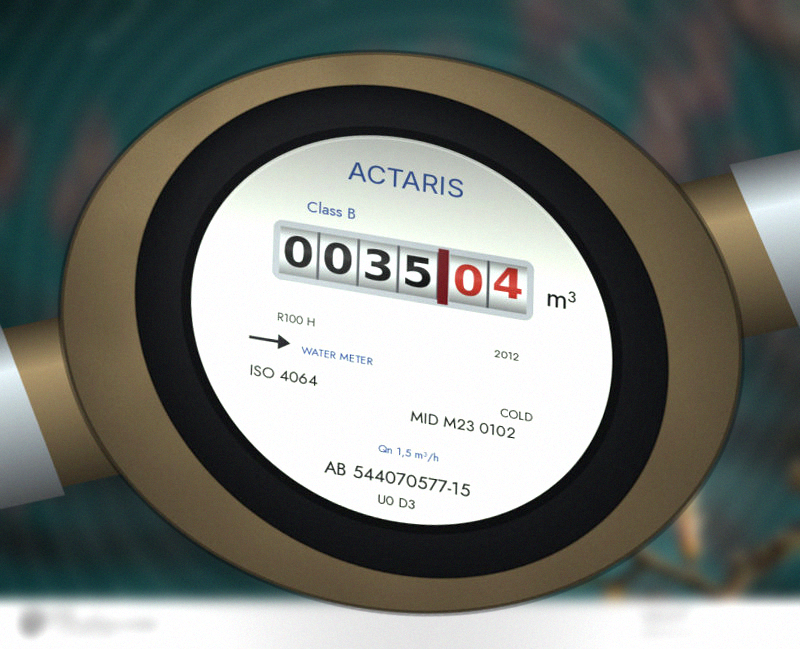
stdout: 35.04; m³
